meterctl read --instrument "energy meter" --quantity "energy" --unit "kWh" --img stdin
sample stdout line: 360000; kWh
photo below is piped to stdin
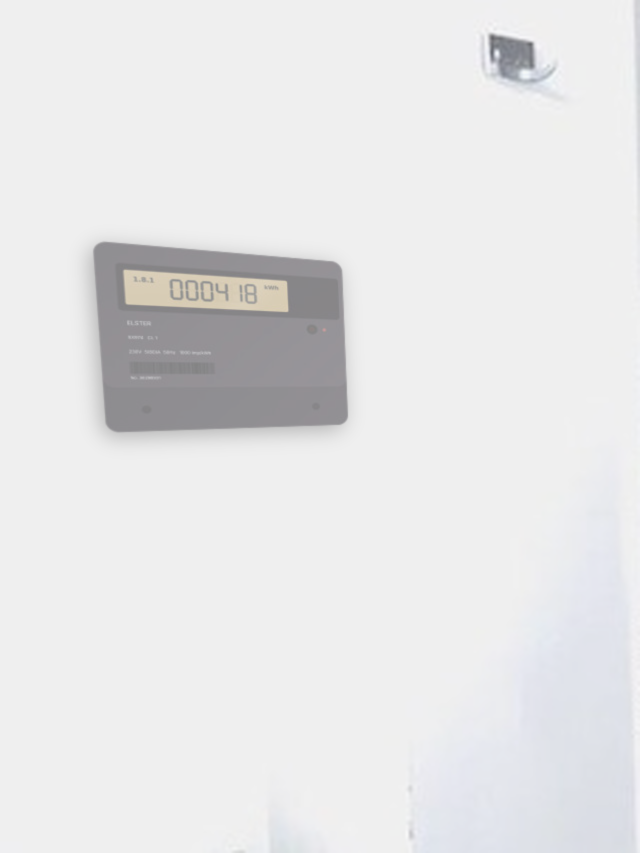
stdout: 418; kWh
